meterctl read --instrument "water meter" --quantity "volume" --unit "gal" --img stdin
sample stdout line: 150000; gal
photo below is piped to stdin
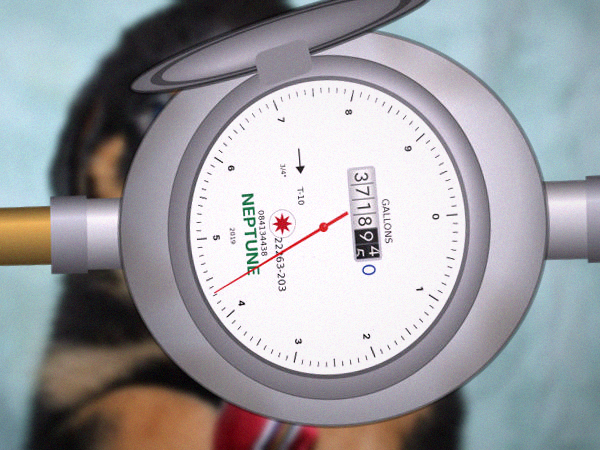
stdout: 3718944.3; gal
